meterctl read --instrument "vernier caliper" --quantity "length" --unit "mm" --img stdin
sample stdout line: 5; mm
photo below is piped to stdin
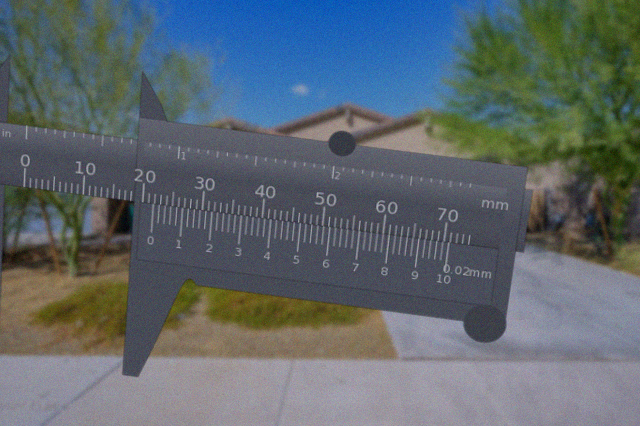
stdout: 21.8; mm
